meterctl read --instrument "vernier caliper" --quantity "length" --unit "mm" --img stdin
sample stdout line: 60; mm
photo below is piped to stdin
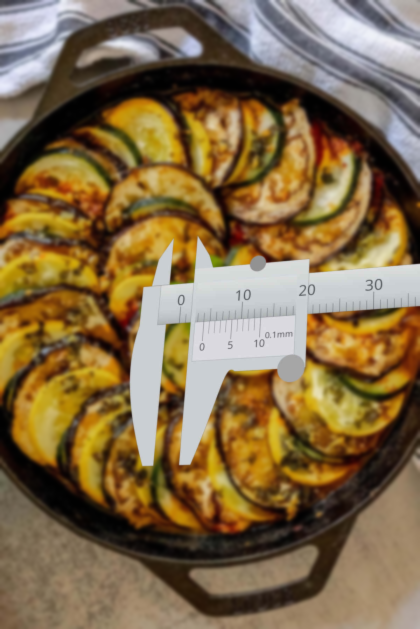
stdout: 4.0; mm
